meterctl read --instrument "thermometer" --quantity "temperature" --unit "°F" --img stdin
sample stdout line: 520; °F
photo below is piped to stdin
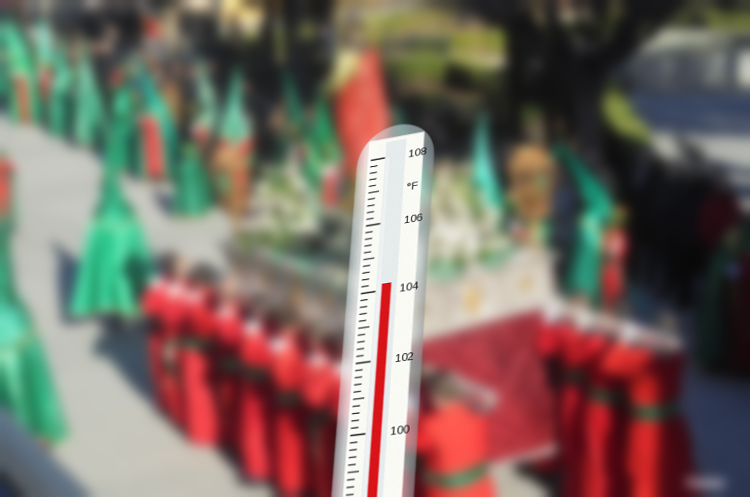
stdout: 104.2; °F
